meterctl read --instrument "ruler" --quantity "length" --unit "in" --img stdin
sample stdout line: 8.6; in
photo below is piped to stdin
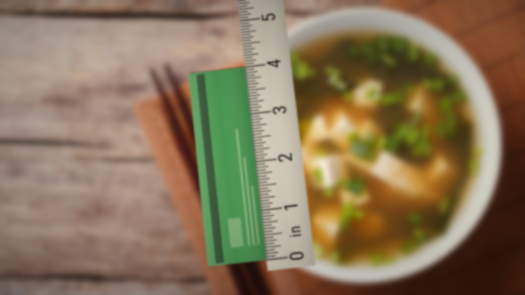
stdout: 4; in
